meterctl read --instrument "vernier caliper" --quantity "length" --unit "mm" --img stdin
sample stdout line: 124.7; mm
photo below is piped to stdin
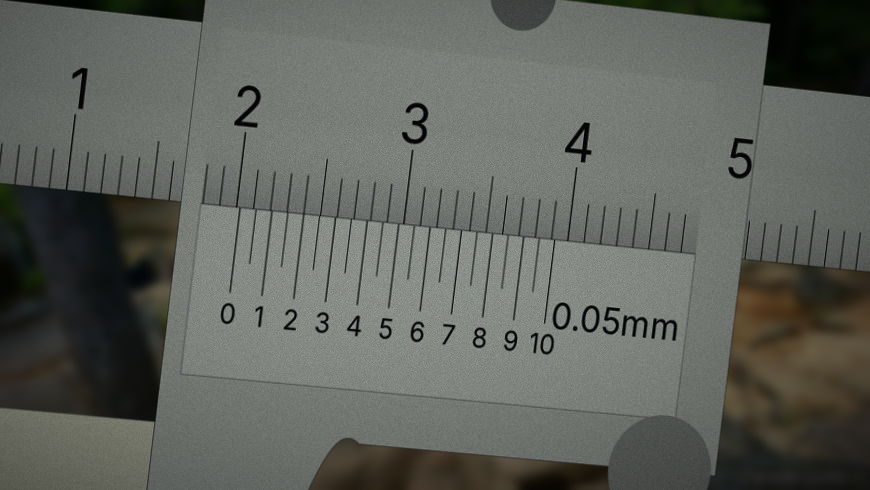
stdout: 20.2; mm
